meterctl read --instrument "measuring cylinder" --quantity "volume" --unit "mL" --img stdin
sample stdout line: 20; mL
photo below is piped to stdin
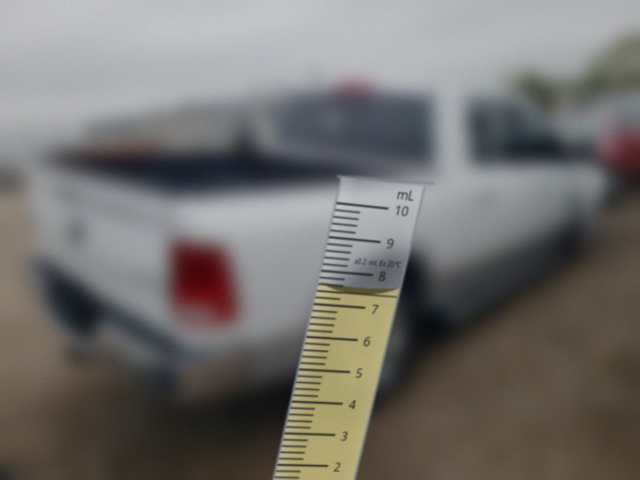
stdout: 7.4; mL
